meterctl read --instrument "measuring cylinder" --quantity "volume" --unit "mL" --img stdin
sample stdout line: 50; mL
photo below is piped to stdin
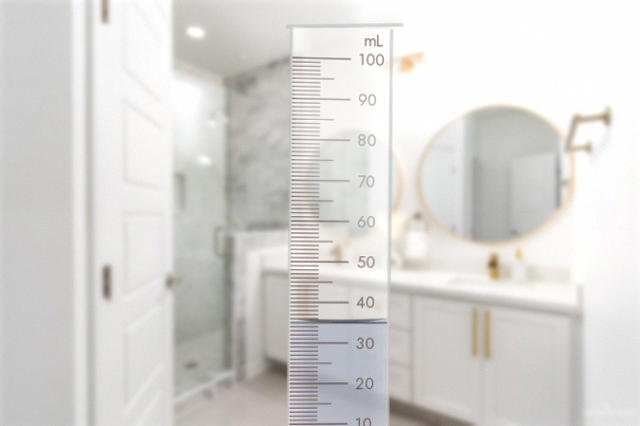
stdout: 35; mL
